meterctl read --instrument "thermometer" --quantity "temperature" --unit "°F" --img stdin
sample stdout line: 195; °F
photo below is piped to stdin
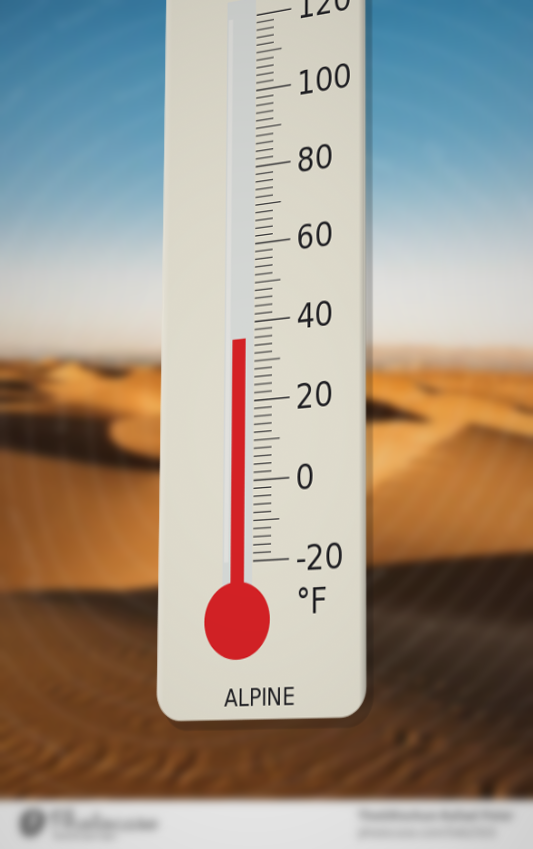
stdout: 36; °F
